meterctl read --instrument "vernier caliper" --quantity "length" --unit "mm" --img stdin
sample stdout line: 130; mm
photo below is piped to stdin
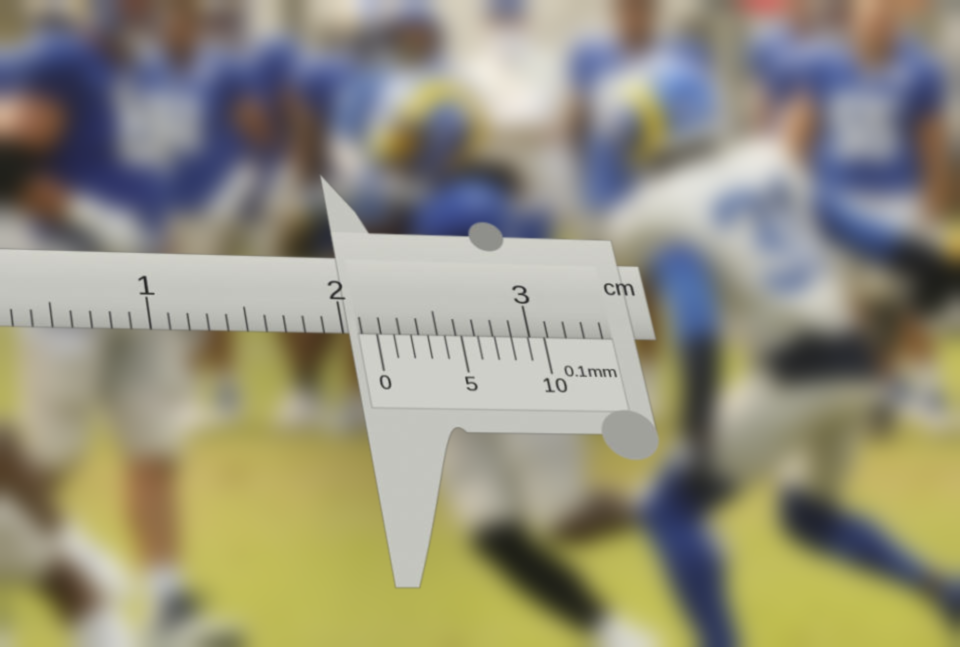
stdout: 21.8; mm
